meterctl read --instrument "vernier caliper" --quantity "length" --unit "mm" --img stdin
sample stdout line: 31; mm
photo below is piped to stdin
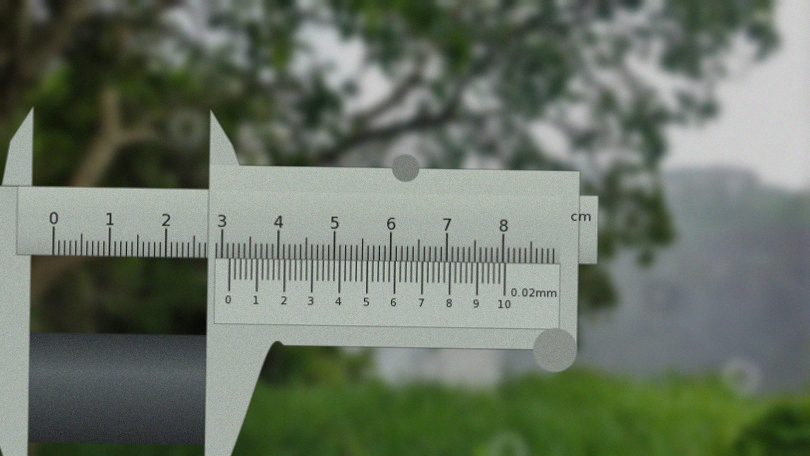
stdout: 31.4; mm
